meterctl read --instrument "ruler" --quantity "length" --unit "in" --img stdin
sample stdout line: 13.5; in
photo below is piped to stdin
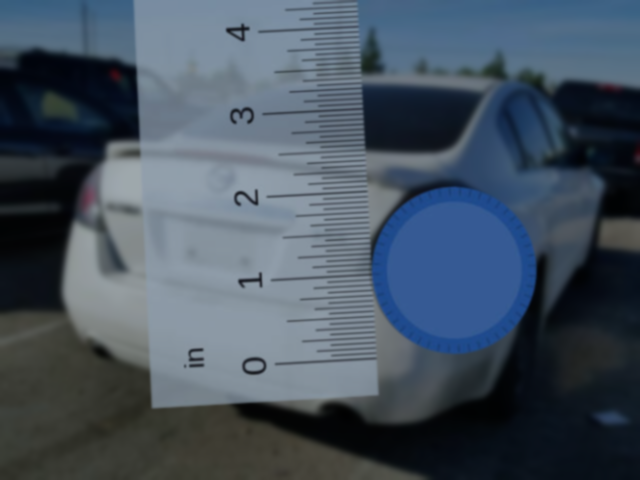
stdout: 2; in
